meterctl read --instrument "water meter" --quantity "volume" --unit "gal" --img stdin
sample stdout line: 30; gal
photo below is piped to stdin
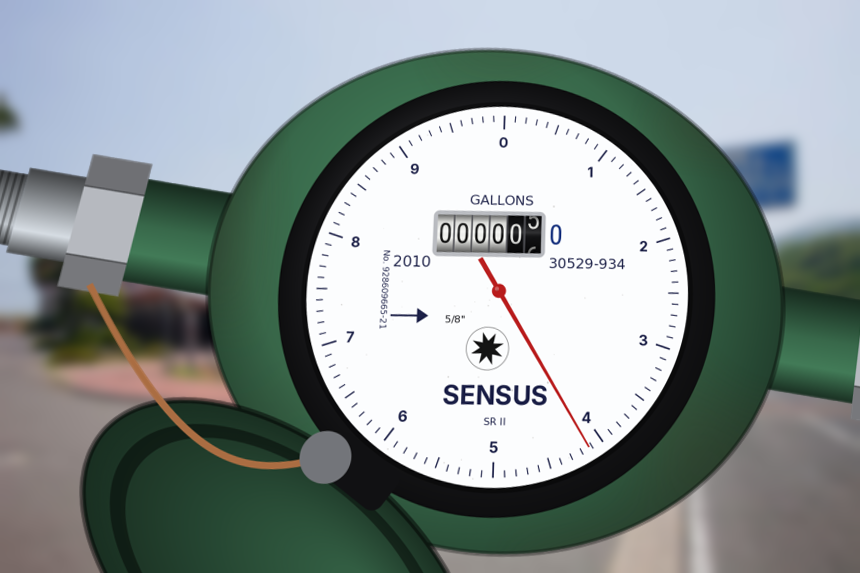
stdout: 54.1; gal
